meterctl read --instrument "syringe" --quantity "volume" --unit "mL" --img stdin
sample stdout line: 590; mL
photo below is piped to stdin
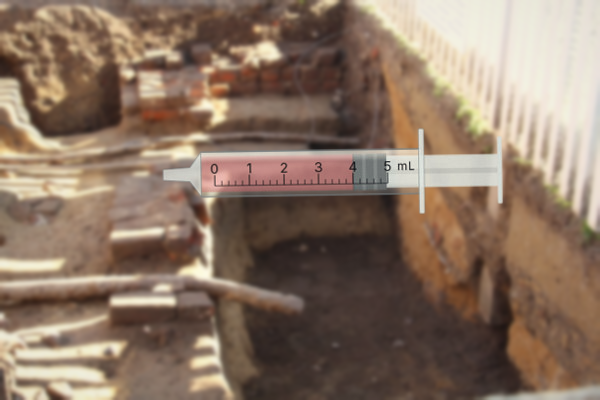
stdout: 4; mL
